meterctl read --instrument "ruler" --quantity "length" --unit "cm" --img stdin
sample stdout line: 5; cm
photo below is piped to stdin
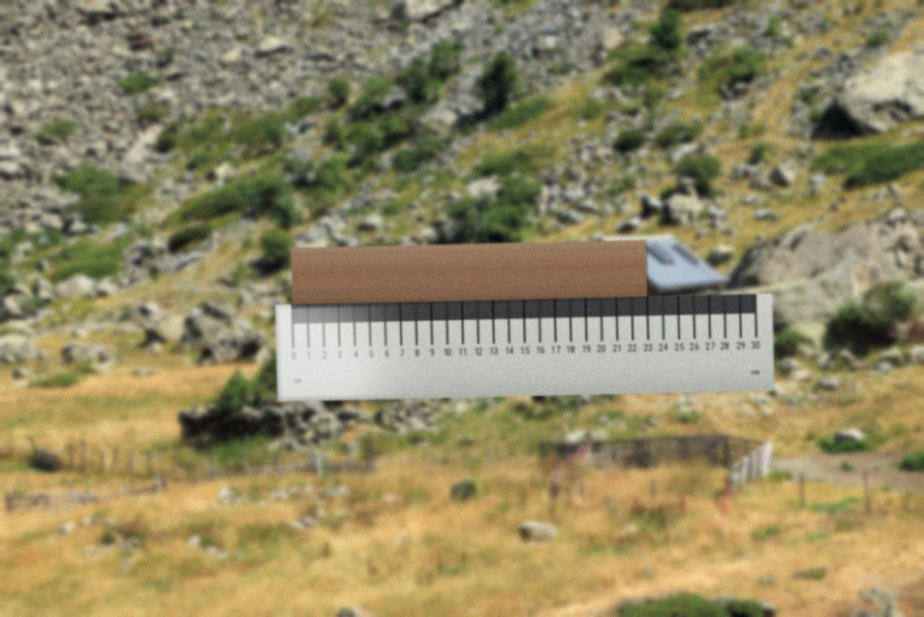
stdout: 23; cm
